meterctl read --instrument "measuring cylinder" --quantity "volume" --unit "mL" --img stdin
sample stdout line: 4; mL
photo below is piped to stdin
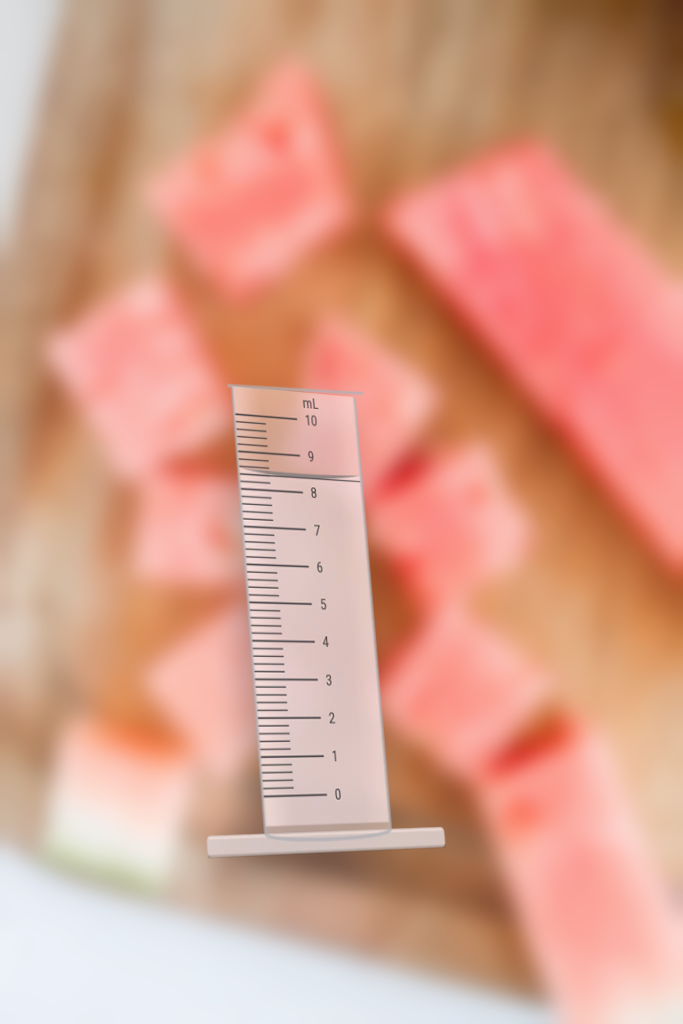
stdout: 8.4; mL
